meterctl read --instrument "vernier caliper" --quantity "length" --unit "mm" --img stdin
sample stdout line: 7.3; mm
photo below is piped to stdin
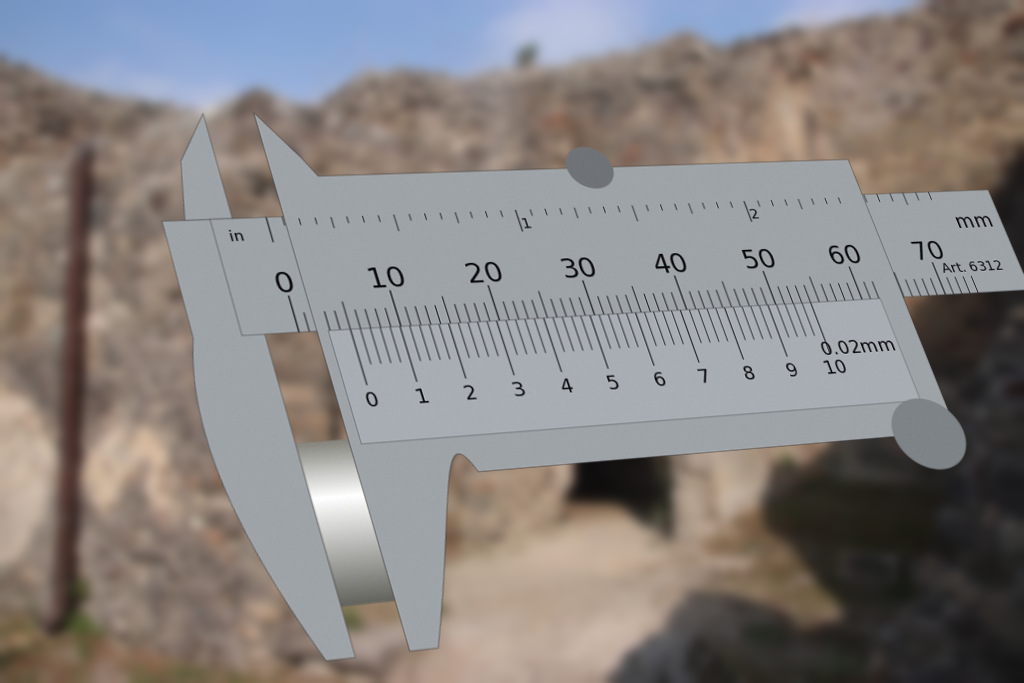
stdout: 5.0; mm
